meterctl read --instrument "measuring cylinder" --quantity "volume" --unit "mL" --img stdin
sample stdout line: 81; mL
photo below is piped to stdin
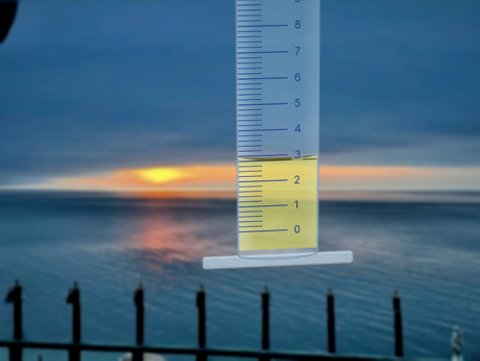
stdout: 2.8; mL
